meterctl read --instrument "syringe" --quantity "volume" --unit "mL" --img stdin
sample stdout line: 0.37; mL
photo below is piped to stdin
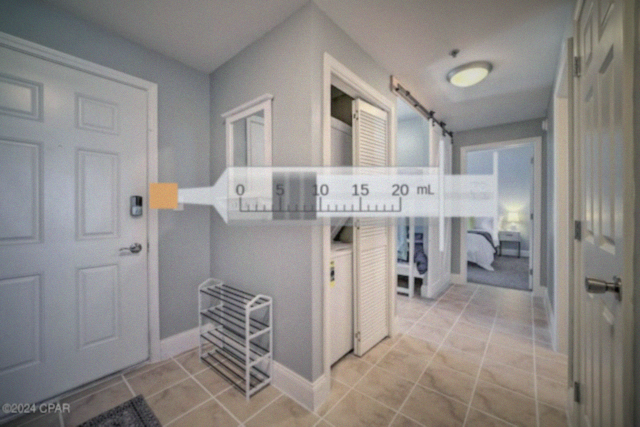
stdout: 4; mL
